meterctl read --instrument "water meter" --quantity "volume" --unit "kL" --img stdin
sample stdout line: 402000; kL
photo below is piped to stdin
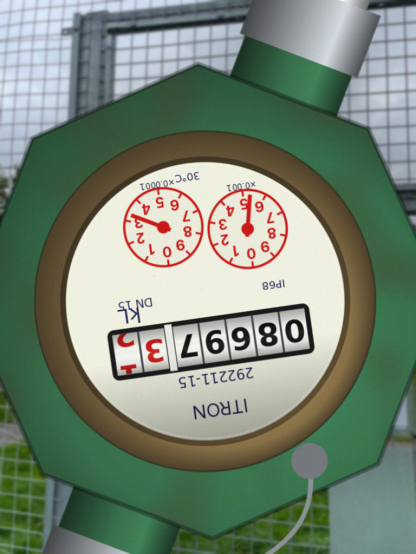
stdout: 8697.3153; kL
